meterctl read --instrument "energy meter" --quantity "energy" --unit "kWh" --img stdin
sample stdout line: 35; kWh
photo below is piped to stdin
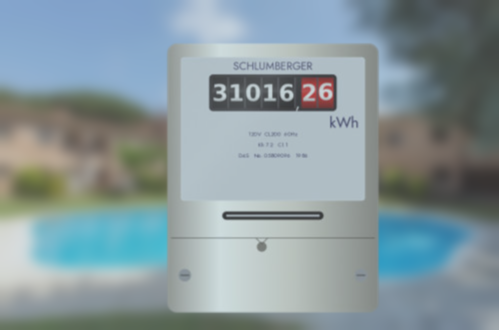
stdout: 31016.26; kWh
